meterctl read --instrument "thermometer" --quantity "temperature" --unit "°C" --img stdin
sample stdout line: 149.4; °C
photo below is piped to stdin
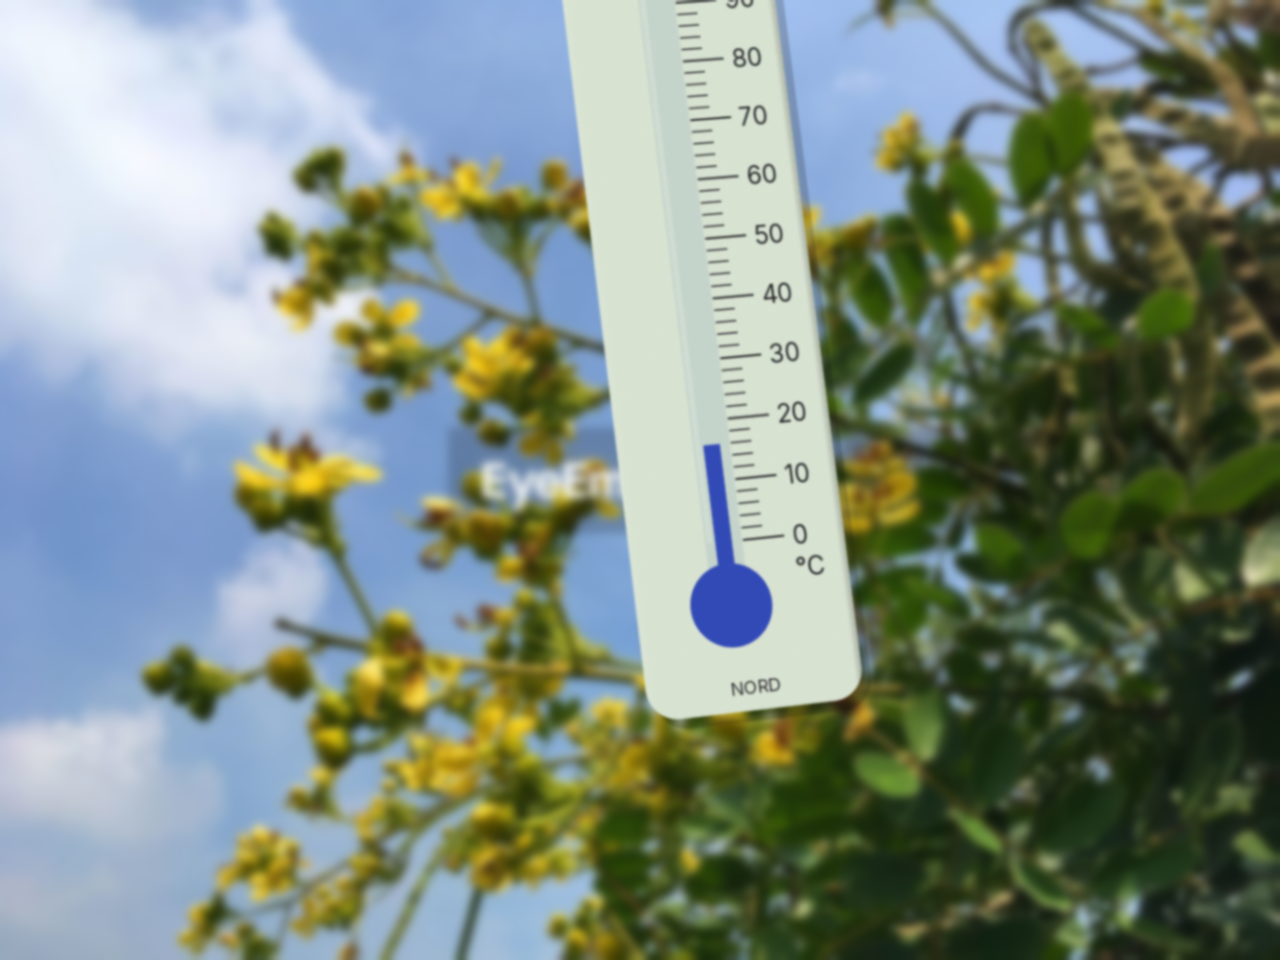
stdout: 16; °C
